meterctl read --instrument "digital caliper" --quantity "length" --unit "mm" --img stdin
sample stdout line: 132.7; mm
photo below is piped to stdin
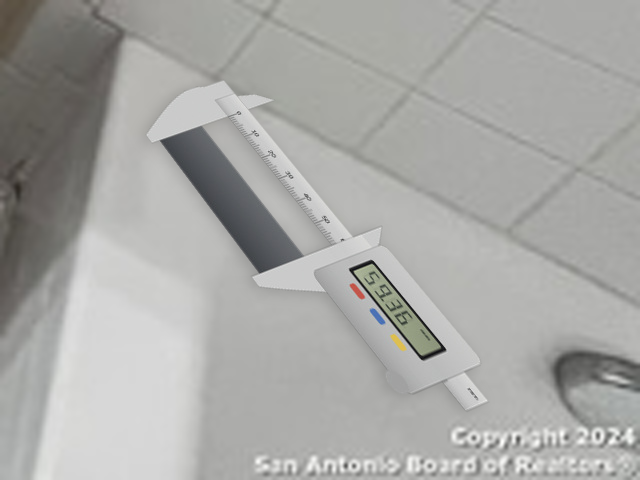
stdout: 59.36; mm
